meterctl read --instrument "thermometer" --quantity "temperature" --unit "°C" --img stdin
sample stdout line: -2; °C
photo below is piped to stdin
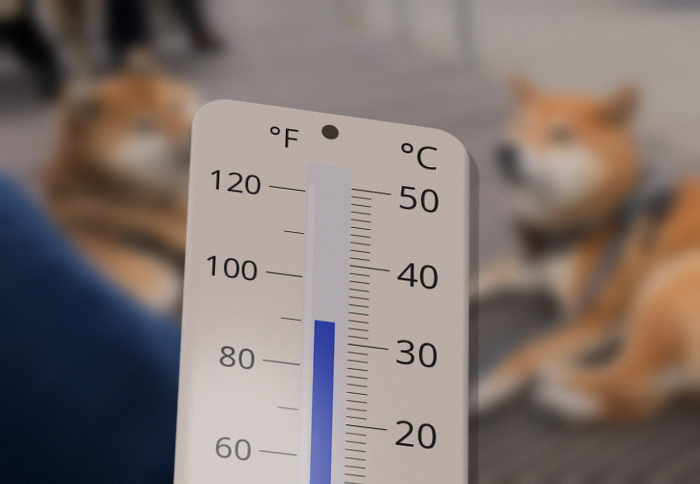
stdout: 32.5; °C
